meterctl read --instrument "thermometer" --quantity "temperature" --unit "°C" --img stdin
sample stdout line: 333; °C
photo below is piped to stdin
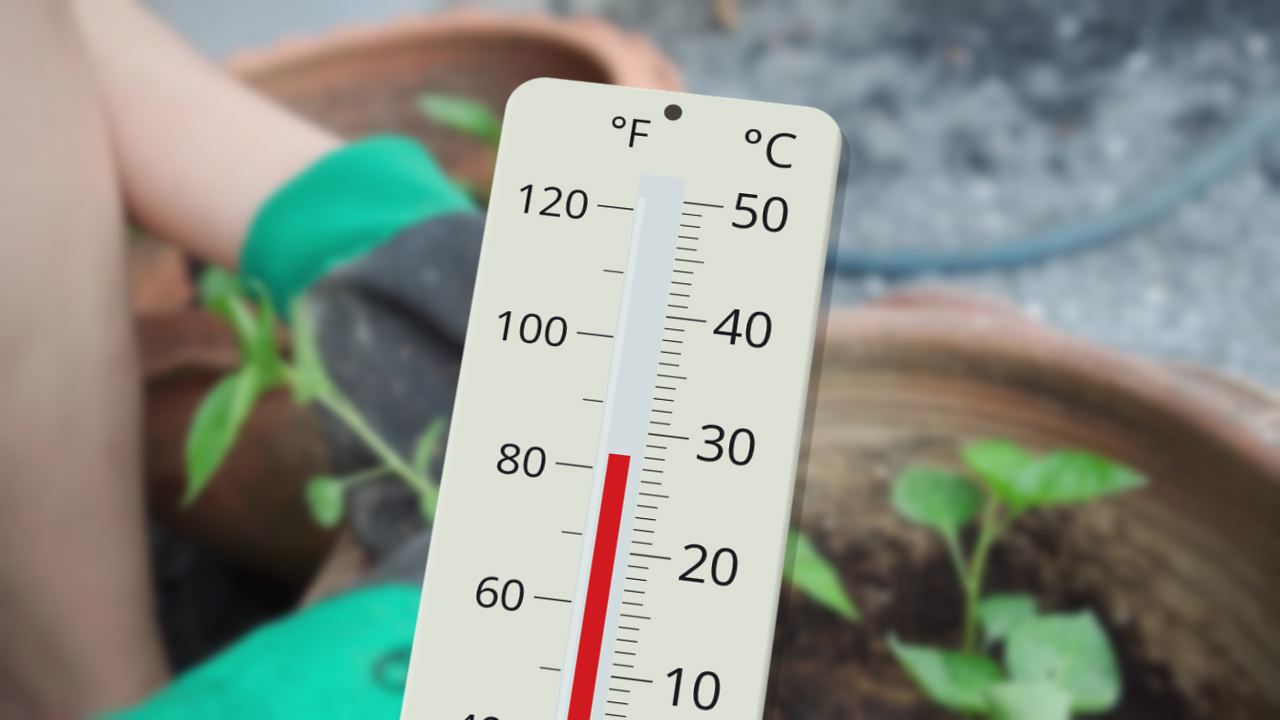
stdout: 28; °C
